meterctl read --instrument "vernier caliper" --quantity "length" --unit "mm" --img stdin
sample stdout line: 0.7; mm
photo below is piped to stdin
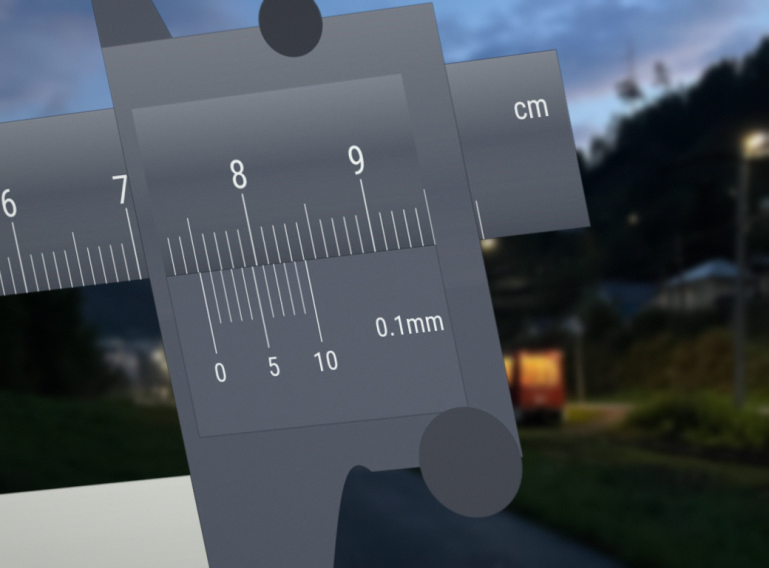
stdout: 75.1; mm
